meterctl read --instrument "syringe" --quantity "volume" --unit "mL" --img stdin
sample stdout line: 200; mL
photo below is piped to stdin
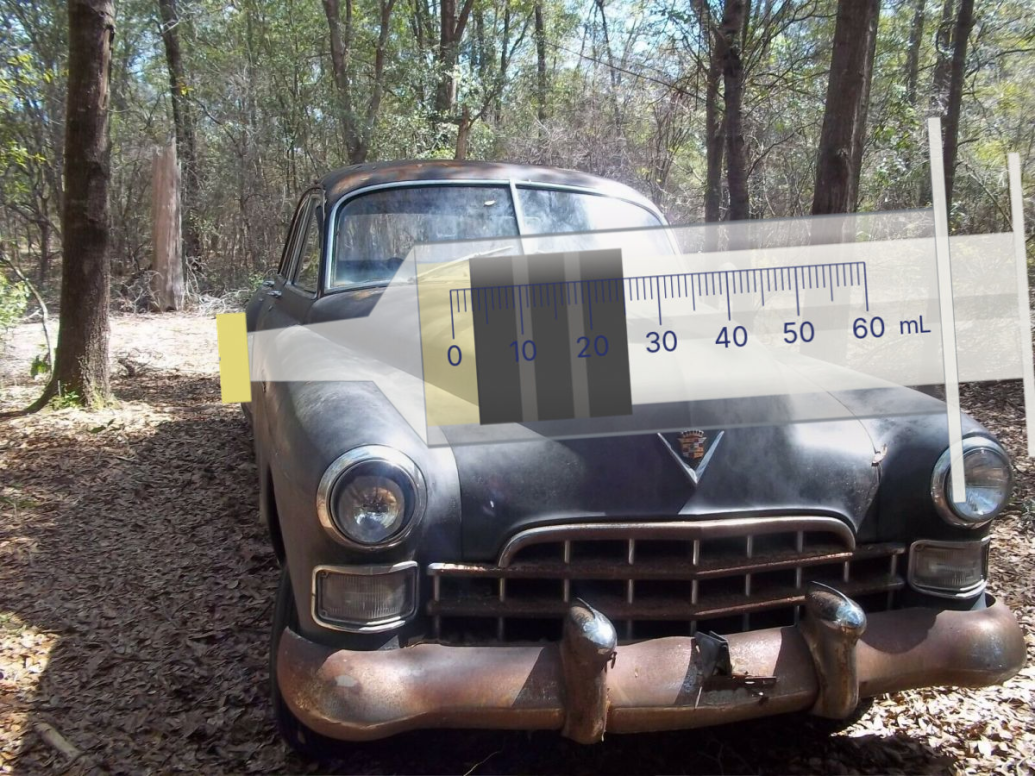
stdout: 3; mL
